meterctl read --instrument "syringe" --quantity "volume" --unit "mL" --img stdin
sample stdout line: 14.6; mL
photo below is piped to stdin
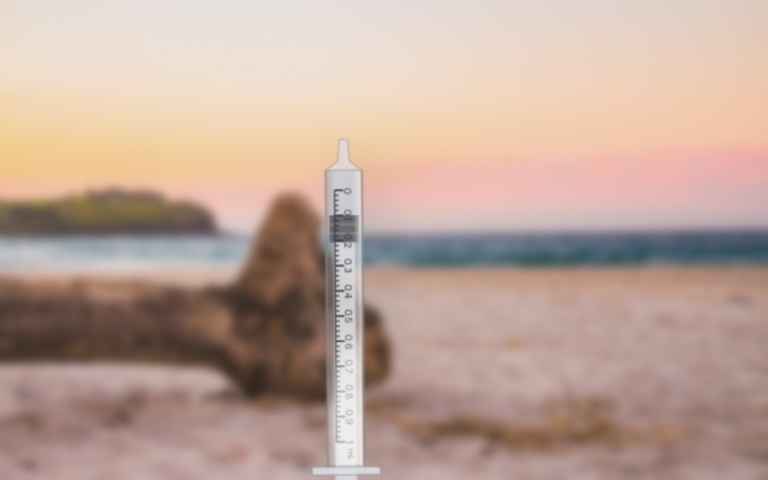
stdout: 0.1; mL
